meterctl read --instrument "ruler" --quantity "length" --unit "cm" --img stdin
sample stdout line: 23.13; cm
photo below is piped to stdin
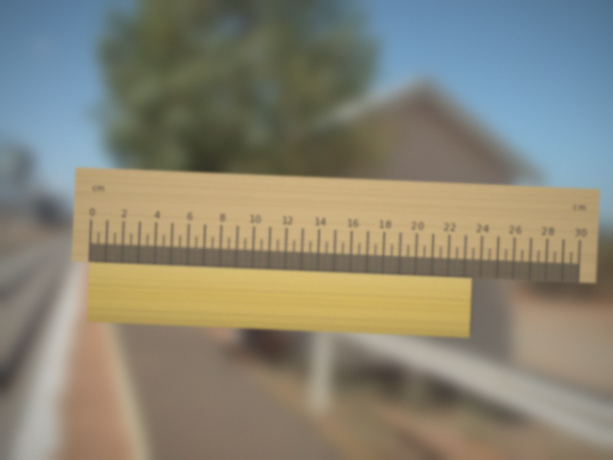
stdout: 23.5; cm
